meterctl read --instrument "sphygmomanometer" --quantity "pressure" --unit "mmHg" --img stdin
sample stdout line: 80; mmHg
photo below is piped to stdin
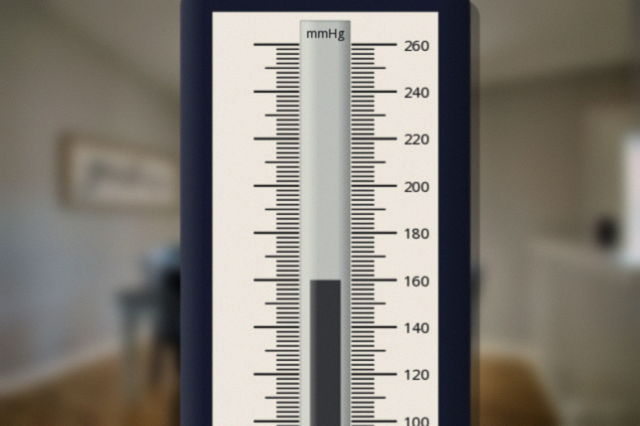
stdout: 160; mmHg
